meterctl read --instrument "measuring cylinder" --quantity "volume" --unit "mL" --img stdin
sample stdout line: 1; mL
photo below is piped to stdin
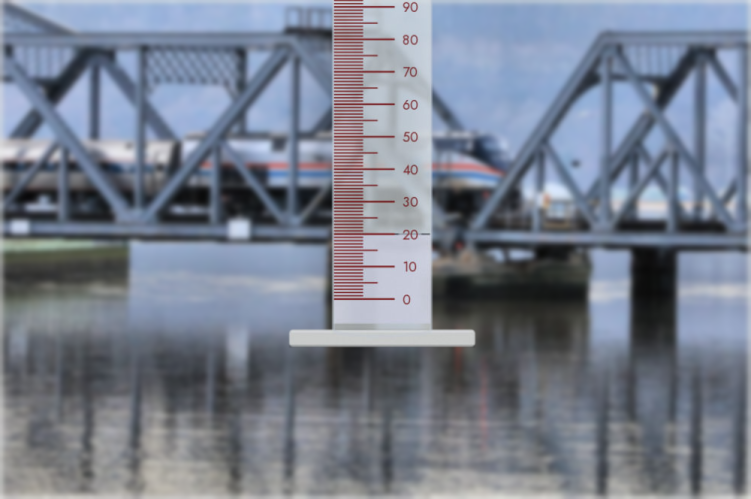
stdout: 20; mL
